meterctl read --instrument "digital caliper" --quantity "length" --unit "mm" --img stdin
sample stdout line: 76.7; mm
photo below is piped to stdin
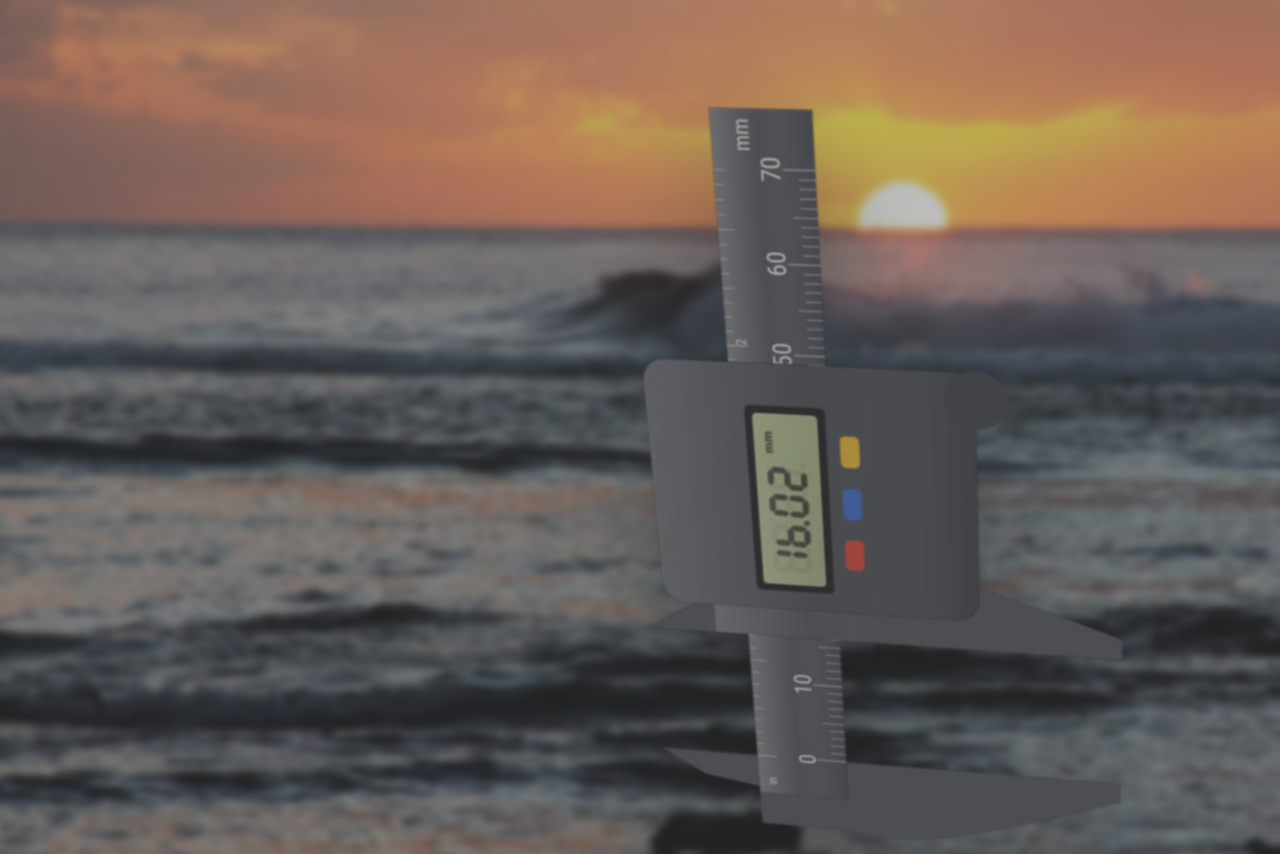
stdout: 16.02; mm
